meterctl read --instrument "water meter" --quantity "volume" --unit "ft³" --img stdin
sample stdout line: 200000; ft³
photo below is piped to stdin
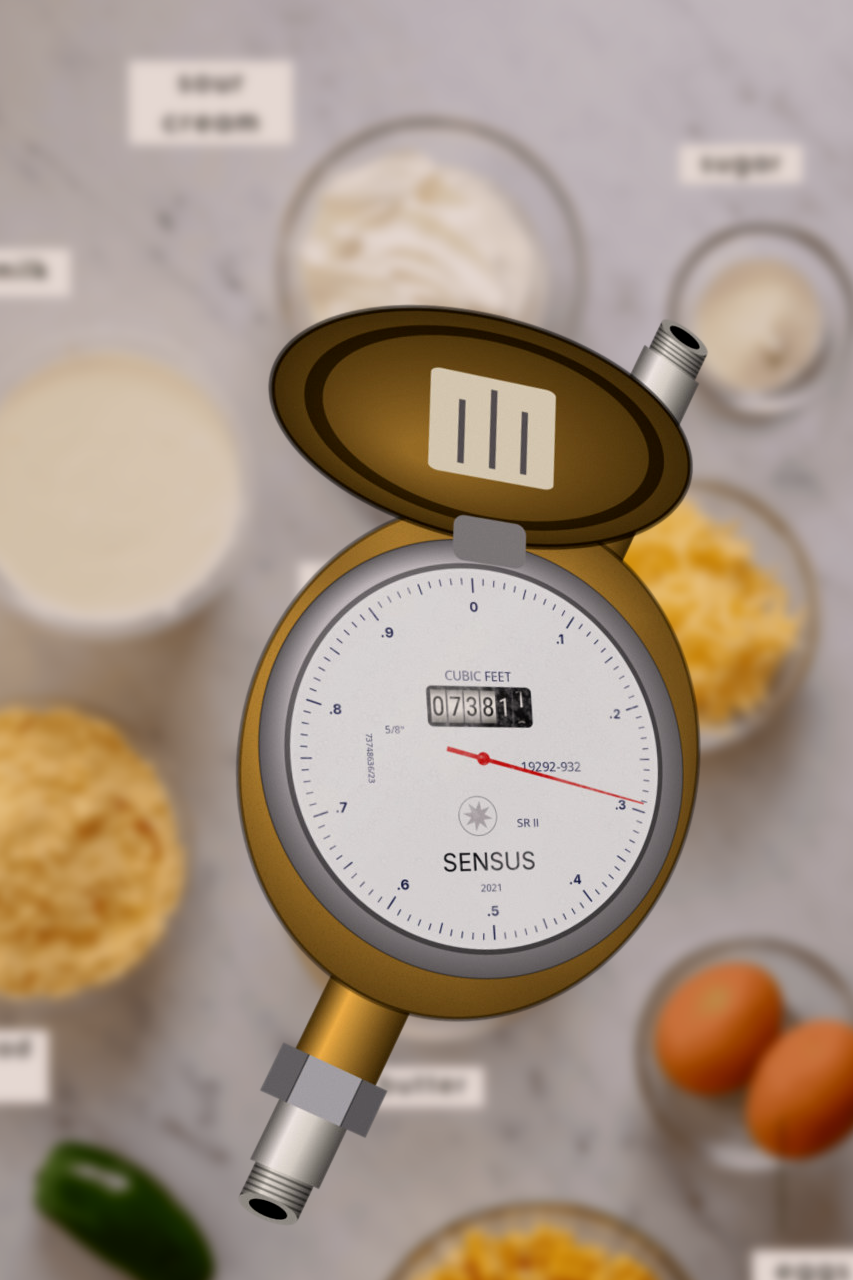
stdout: 73811.29; ft³
